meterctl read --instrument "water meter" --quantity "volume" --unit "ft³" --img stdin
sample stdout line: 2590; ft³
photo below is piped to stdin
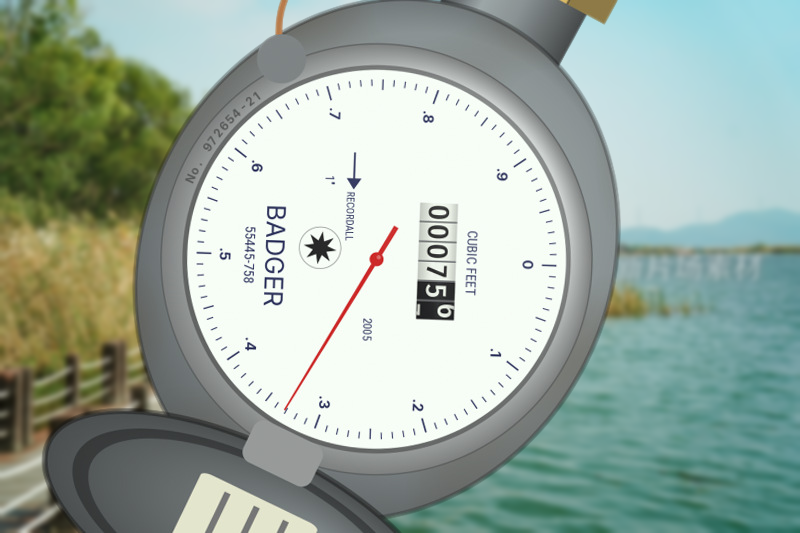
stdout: 756.33; ft³
